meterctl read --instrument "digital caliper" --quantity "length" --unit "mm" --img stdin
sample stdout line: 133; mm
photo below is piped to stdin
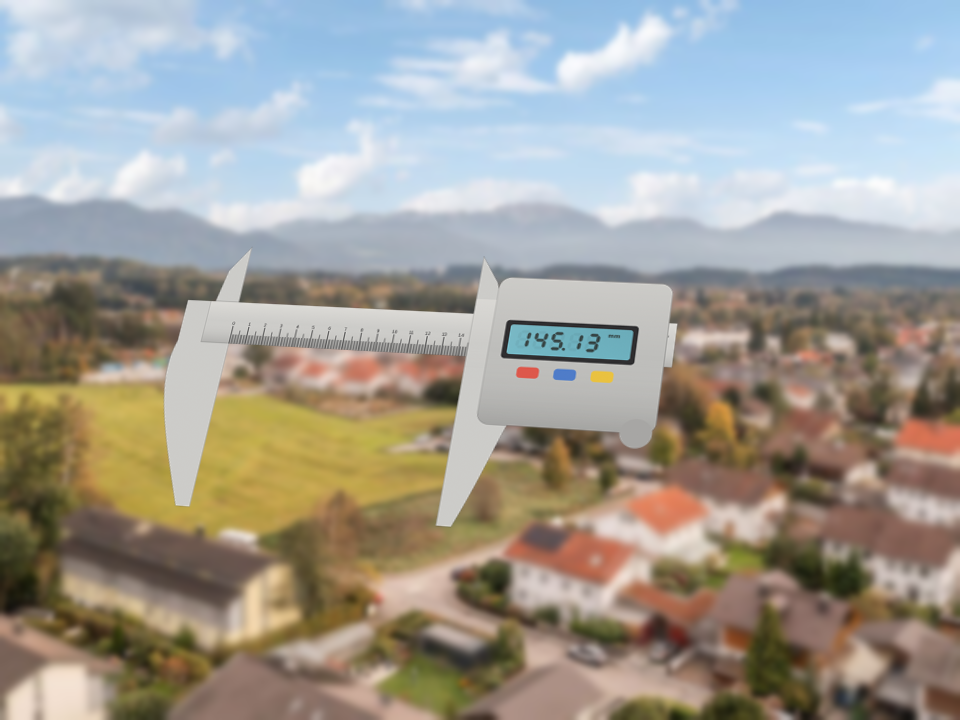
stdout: 145.13; mm
